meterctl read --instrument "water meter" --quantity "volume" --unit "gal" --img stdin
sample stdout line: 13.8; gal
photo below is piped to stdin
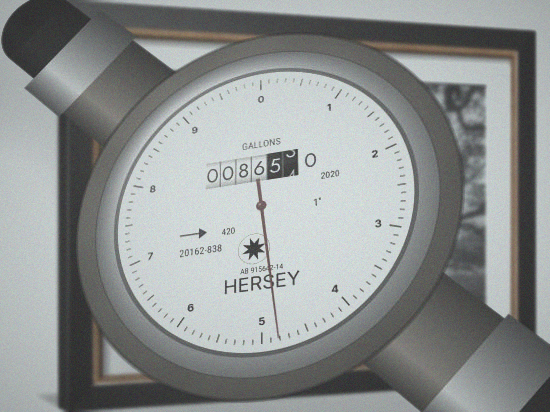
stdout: 86534.8; gal
